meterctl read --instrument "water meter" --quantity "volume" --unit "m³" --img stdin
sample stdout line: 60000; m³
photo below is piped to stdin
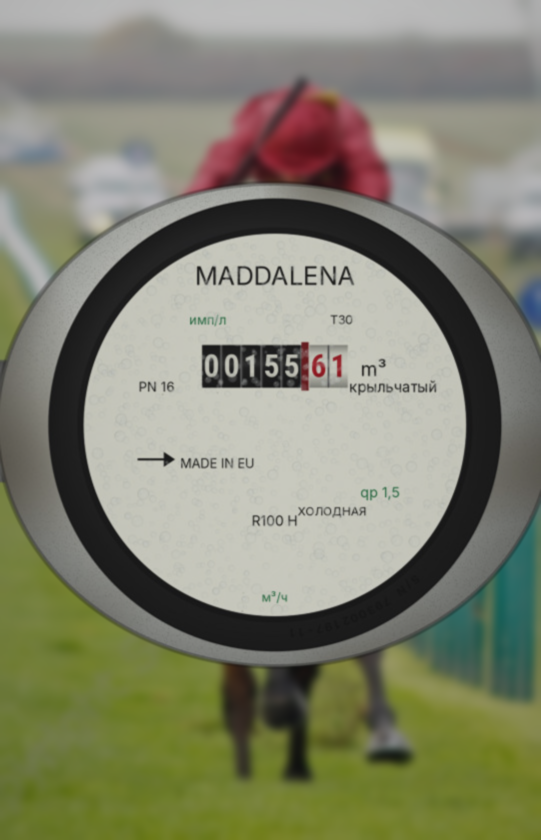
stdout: 155.61; m³
